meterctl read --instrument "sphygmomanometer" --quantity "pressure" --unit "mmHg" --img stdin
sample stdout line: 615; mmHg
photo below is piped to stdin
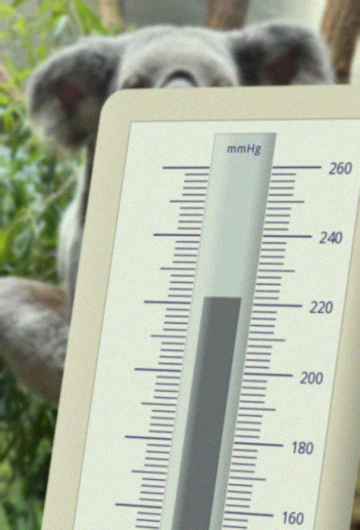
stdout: 222; mmHg
